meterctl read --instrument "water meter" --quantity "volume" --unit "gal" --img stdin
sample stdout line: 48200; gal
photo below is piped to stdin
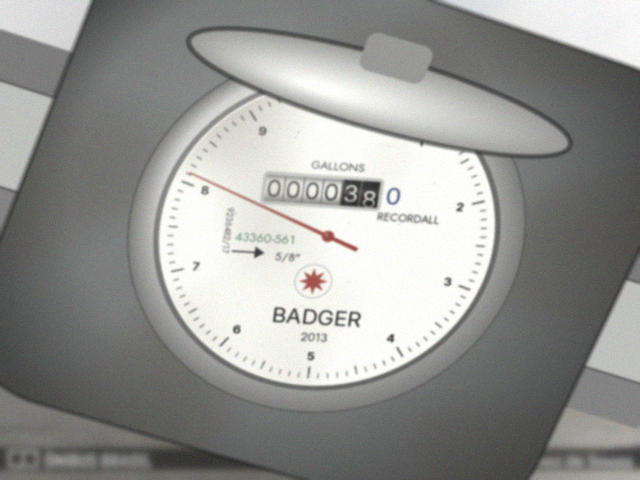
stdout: 378.1; gal
